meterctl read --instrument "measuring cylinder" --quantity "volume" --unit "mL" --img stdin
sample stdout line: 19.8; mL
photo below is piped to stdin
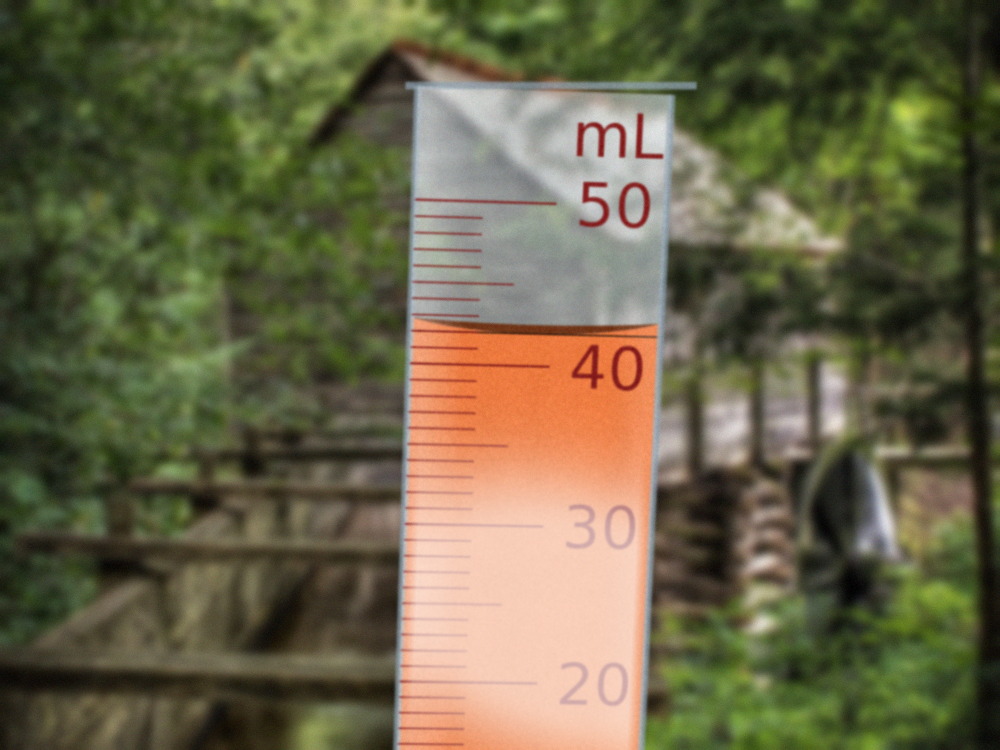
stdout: 42; mL
